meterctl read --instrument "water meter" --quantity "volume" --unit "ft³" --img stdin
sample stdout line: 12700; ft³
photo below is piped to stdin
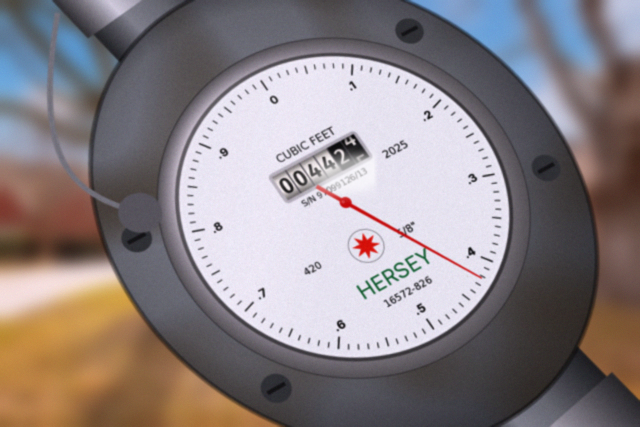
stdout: 4424.42; ft³
